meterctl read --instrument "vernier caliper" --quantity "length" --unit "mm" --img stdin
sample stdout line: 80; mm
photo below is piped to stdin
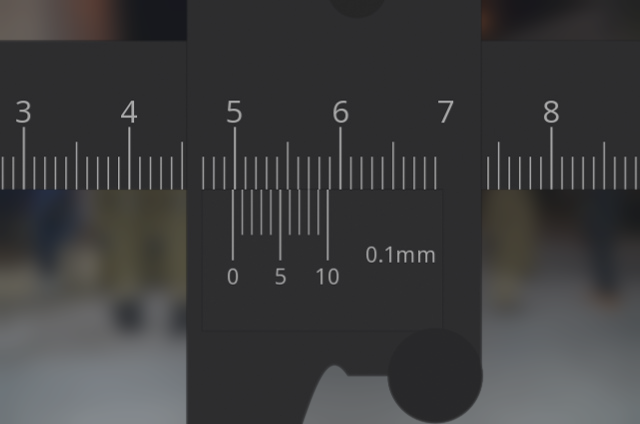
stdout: 49.8; mm
